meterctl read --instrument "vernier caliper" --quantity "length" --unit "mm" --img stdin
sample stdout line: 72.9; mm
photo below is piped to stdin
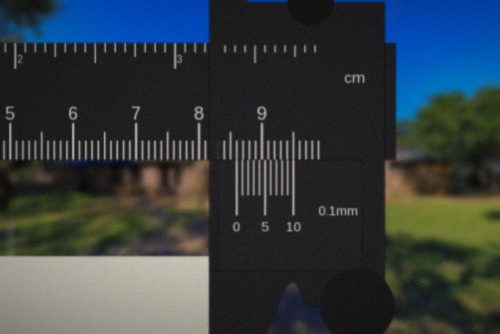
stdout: 86.0; mm
